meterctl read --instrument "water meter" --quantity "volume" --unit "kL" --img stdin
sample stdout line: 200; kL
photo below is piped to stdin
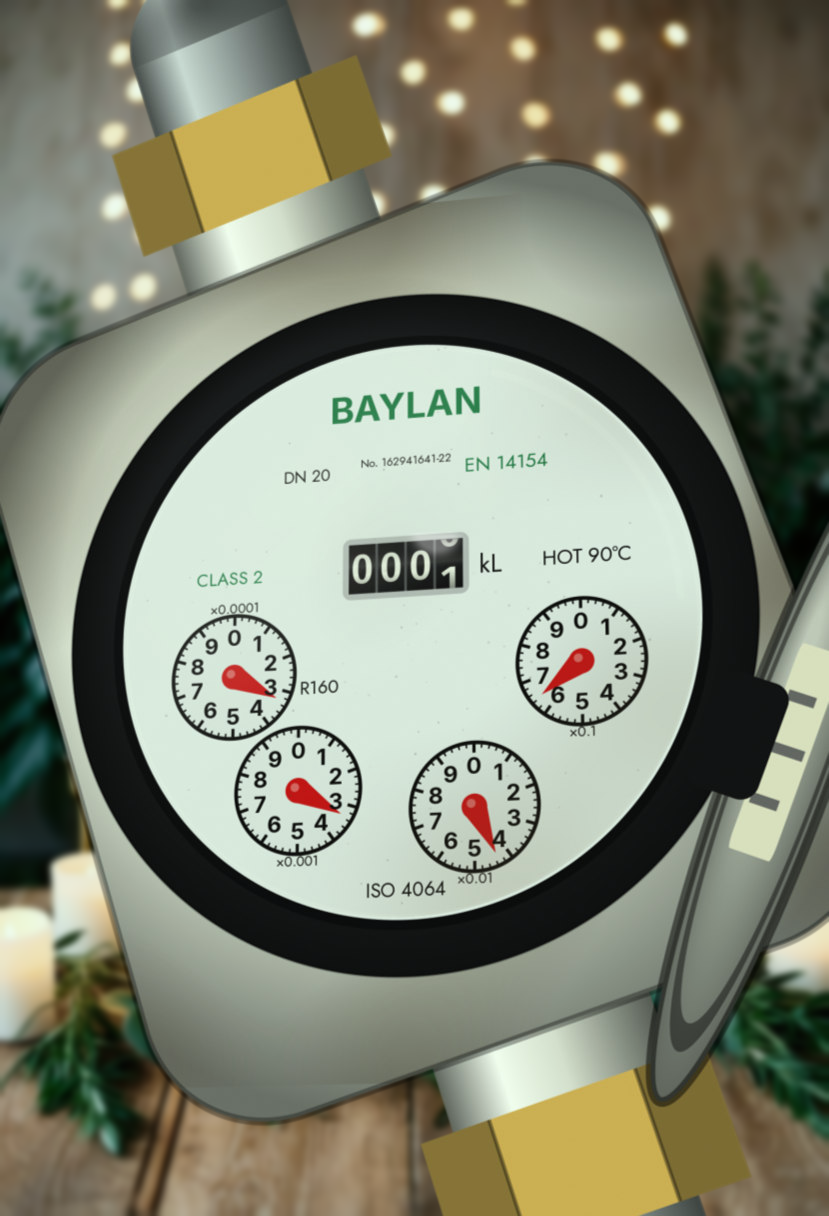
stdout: 0.6433; kL
